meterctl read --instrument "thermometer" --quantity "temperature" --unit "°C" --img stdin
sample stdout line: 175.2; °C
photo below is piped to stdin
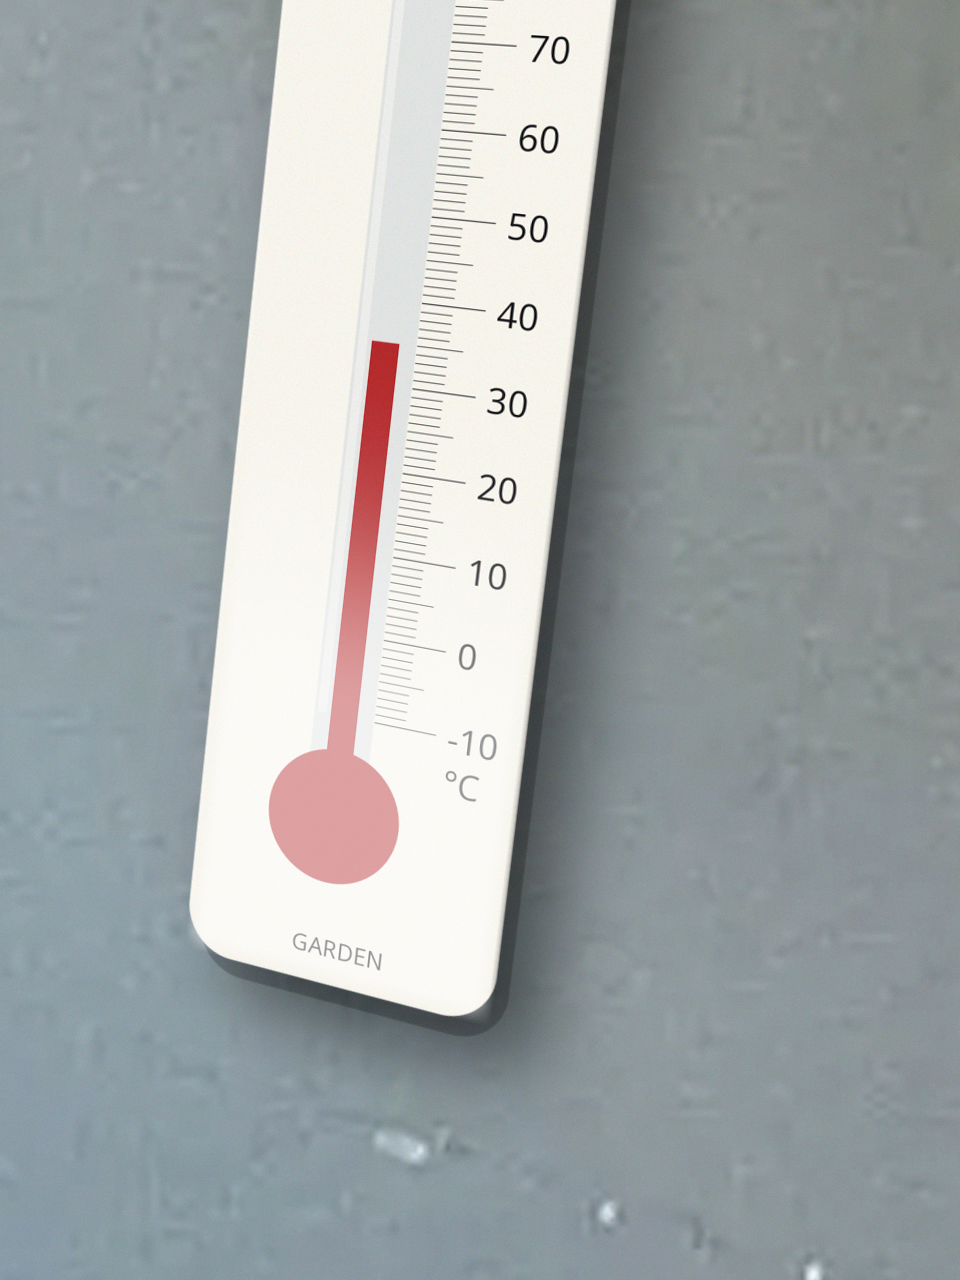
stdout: 35; °C
